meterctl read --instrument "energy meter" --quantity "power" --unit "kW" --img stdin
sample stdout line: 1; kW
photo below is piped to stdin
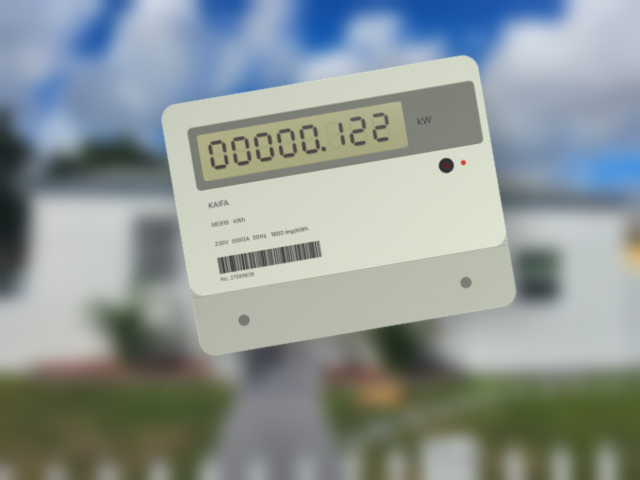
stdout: 0.122; kW
